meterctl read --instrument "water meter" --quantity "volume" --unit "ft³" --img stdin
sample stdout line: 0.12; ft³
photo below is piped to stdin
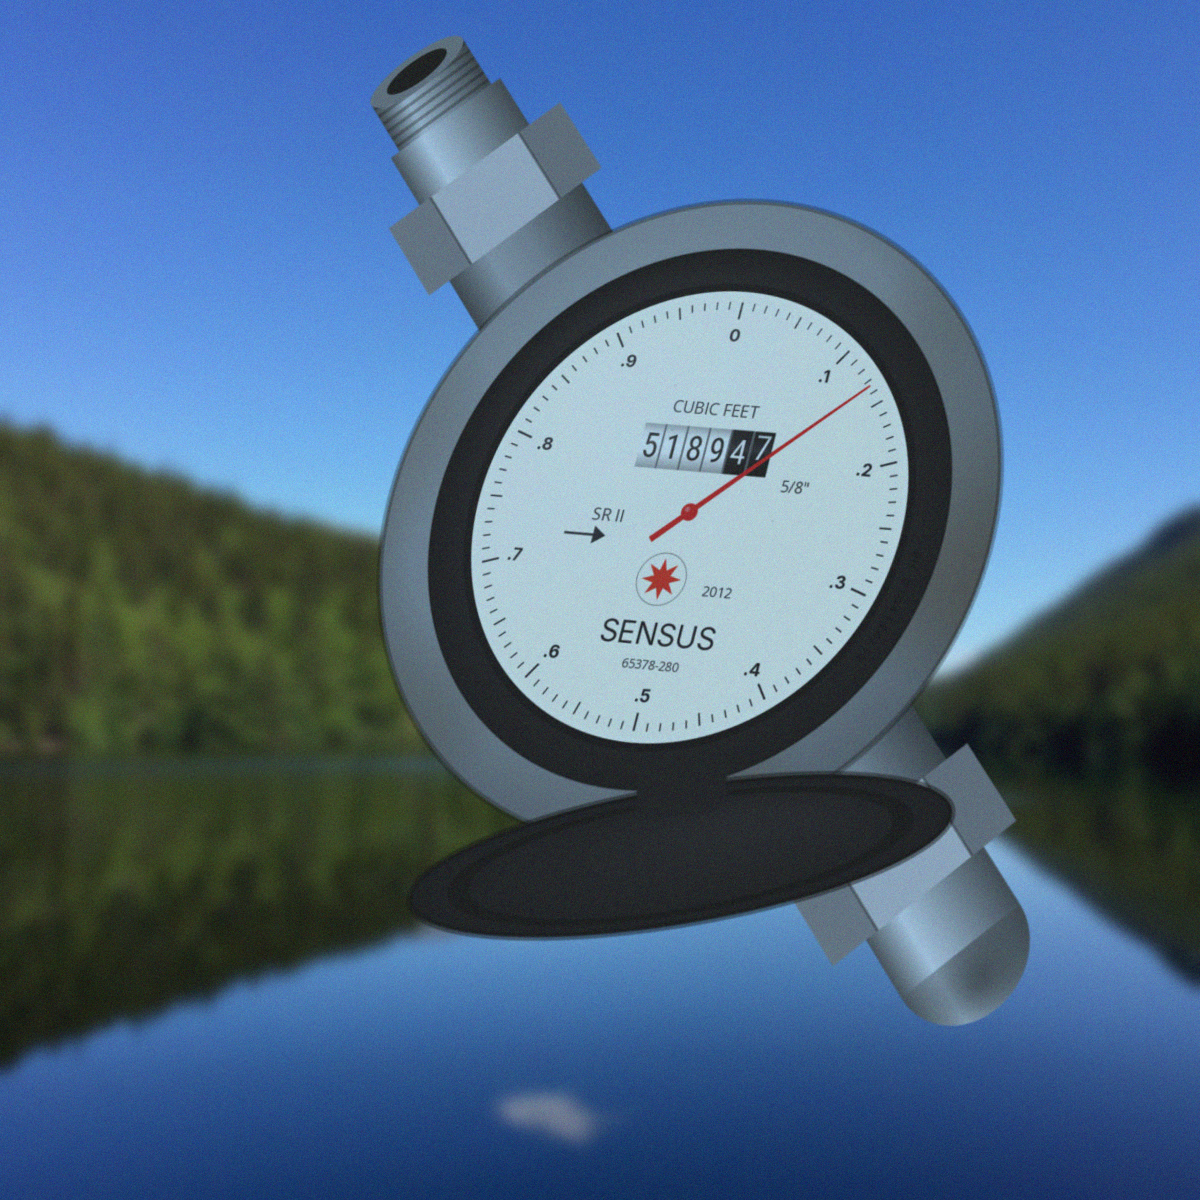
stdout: 518947.13; ft³
